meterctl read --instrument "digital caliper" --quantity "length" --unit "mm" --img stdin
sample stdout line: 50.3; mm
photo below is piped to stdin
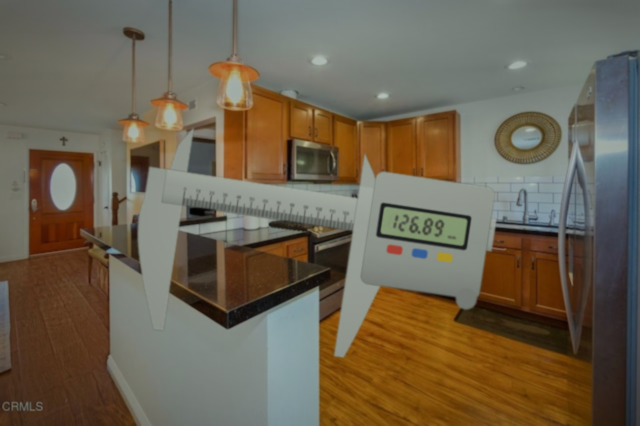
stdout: 126.89; mm
